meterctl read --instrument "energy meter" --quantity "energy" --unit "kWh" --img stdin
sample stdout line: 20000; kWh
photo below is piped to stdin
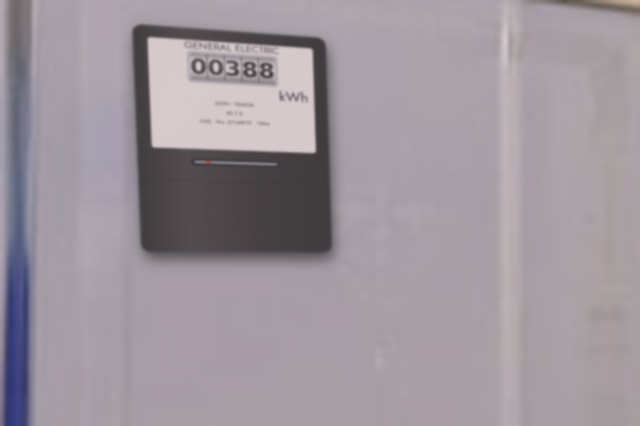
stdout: 388; kWh
